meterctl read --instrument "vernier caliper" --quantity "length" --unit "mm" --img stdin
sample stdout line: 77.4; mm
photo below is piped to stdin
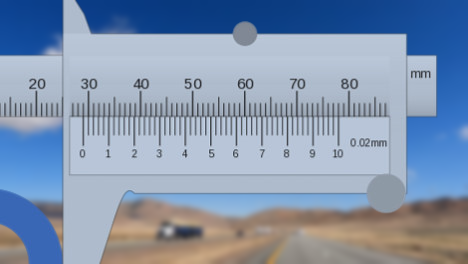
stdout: 29.0; mm
